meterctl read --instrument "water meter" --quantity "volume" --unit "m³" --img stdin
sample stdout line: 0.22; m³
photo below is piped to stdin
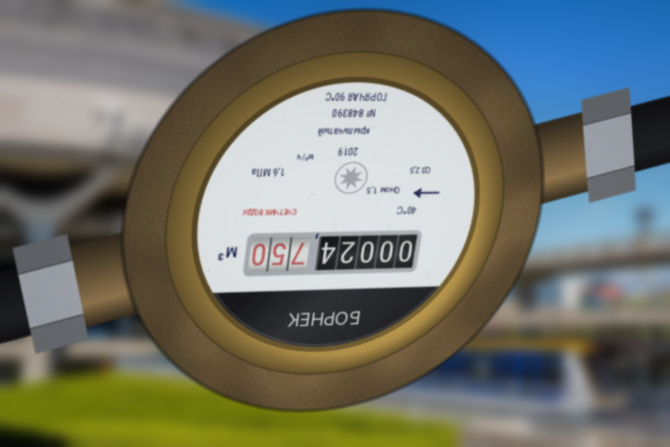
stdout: 24.750; m³
